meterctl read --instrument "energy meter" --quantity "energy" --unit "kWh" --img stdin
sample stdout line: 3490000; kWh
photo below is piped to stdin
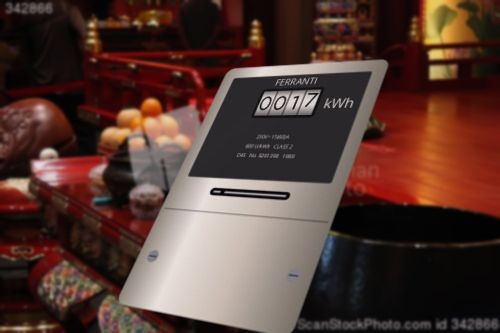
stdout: 17; kWh
